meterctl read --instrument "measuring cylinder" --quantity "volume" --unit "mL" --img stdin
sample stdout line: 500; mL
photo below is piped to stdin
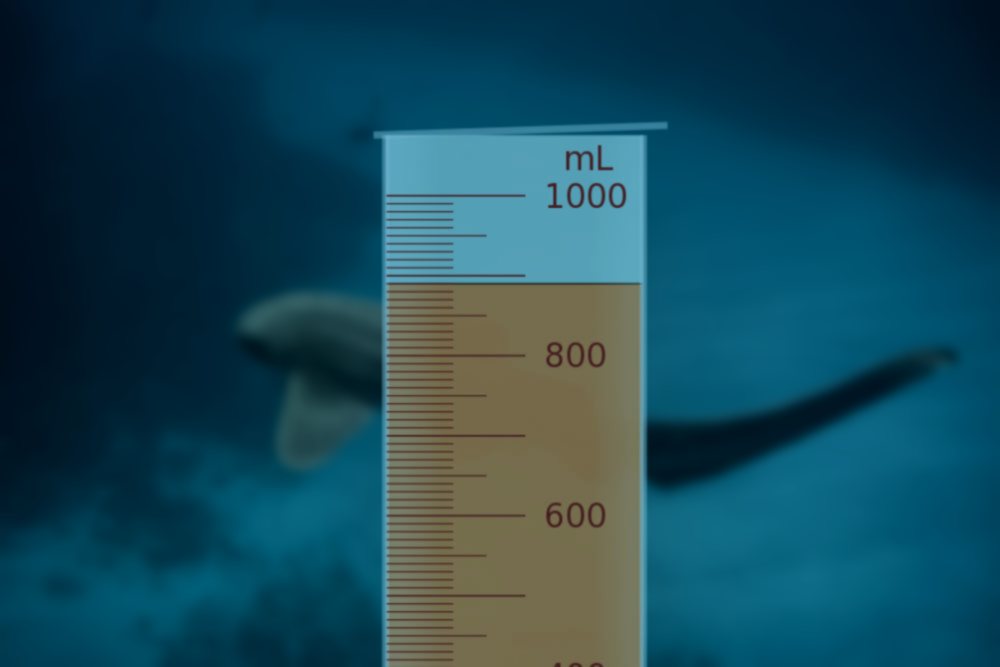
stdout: 890; mL
